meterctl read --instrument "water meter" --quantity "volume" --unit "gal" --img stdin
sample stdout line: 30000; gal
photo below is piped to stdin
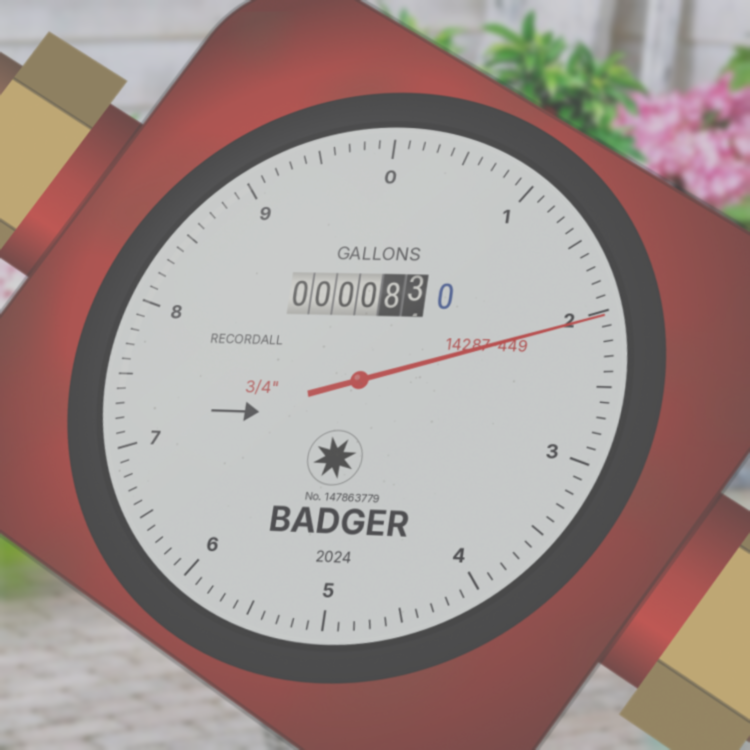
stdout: 832.0; gal
